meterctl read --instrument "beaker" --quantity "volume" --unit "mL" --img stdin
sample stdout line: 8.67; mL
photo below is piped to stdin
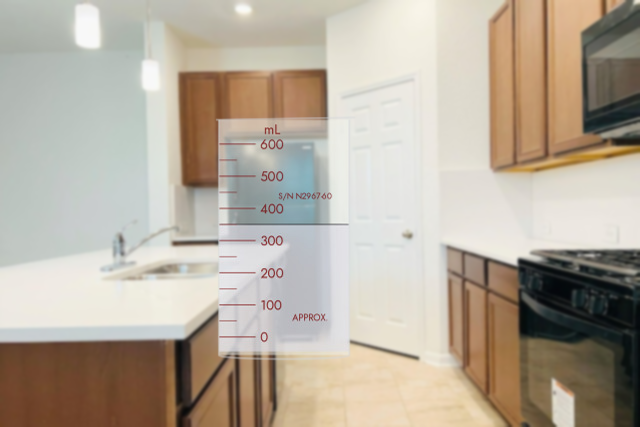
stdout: 350; mL
